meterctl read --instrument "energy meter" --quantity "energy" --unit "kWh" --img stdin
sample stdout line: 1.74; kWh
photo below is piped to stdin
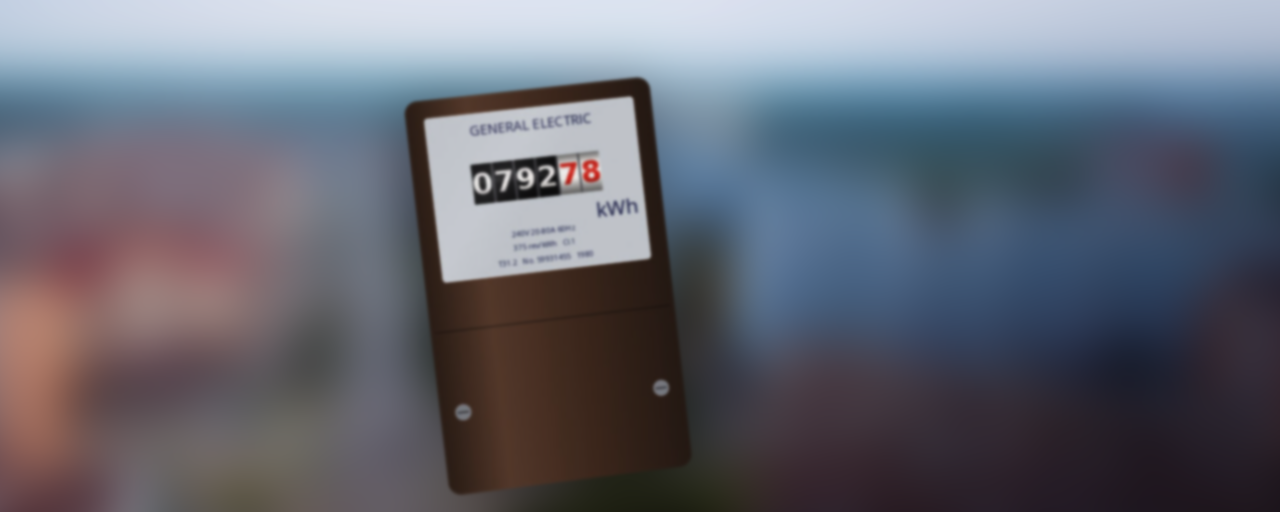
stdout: 792.78; kWh
